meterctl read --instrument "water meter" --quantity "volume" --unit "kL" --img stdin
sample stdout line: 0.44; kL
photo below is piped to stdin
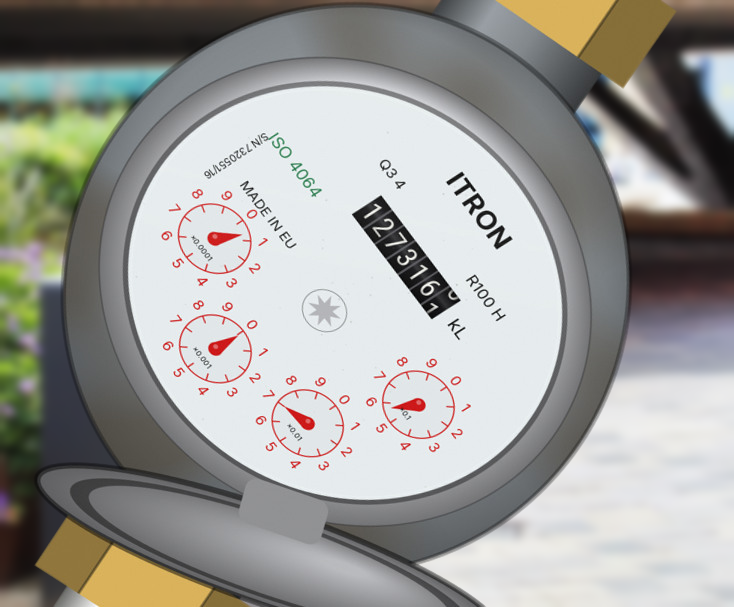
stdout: 1273160.5700; kL
